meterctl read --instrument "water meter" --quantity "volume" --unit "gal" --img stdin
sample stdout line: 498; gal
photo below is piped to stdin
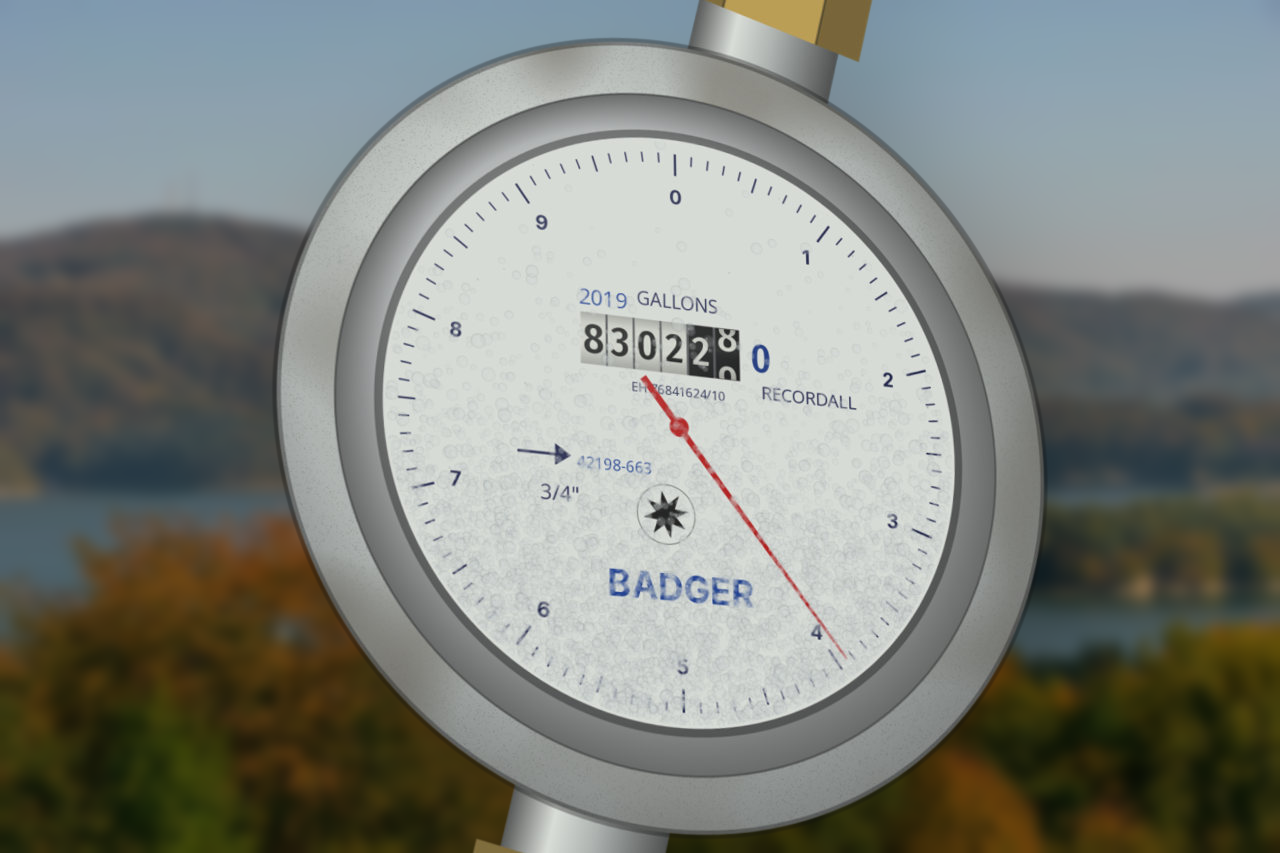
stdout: 8302283.9; gal
